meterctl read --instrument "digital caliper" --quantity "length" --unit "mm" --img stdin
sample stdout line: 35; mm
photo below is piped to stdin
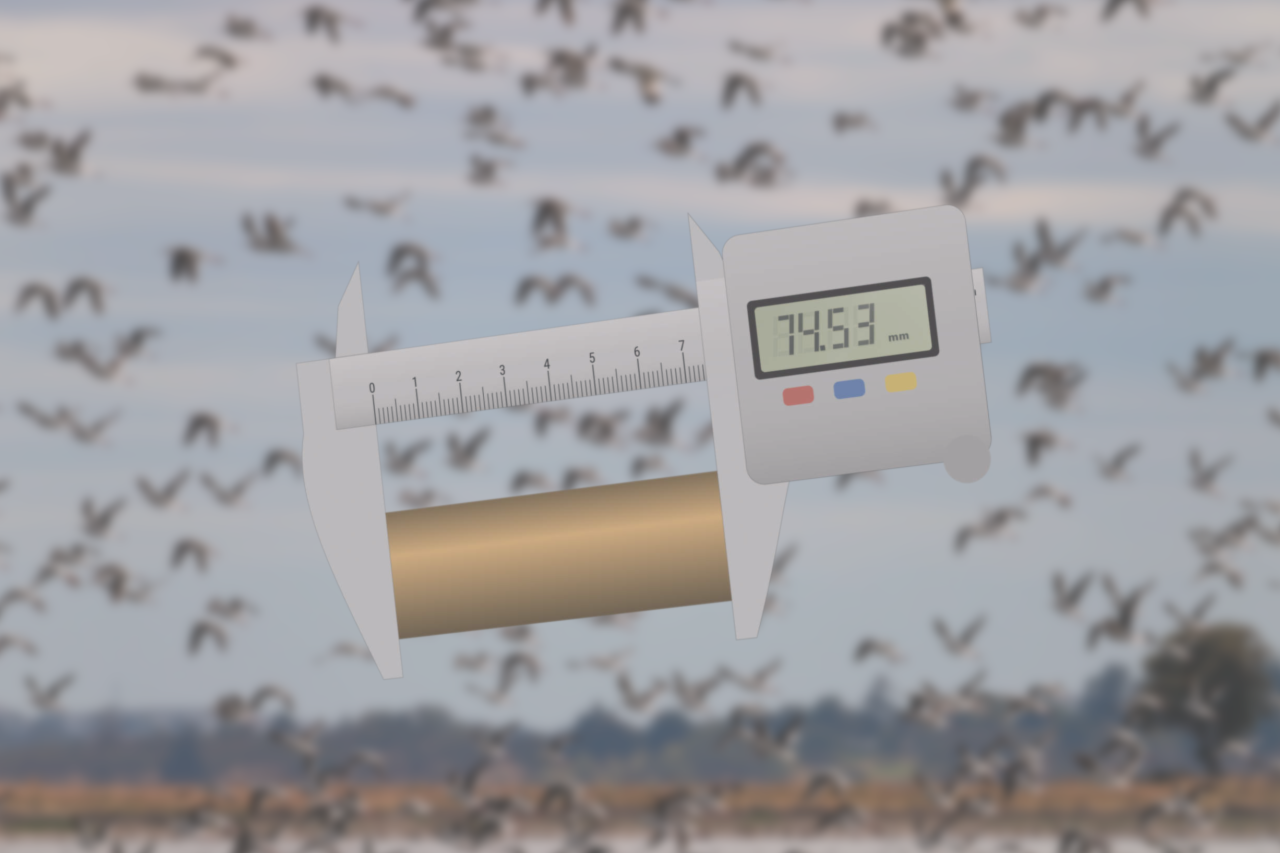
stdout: 74.53; mm
